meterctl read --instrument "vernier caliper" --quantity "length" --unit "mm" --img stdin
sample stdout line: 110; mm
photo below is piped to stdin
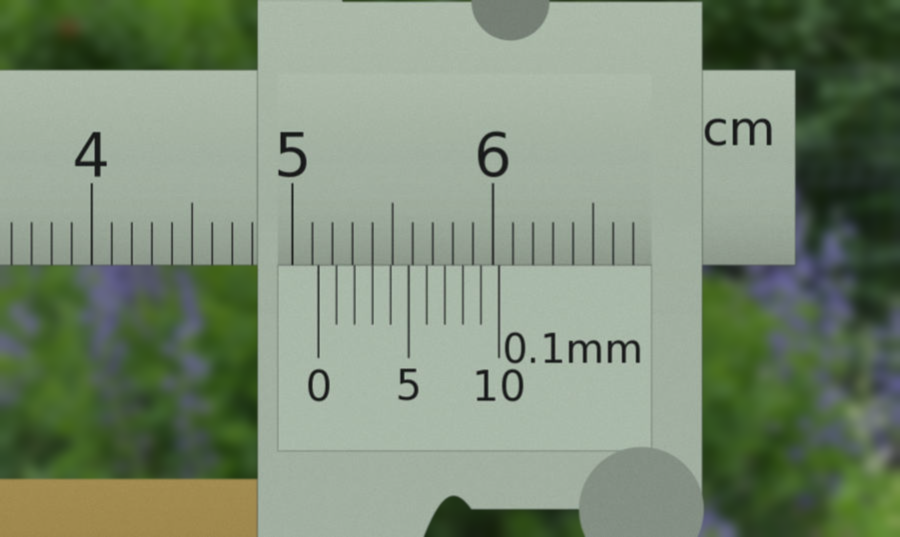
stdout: 51.3; mm
